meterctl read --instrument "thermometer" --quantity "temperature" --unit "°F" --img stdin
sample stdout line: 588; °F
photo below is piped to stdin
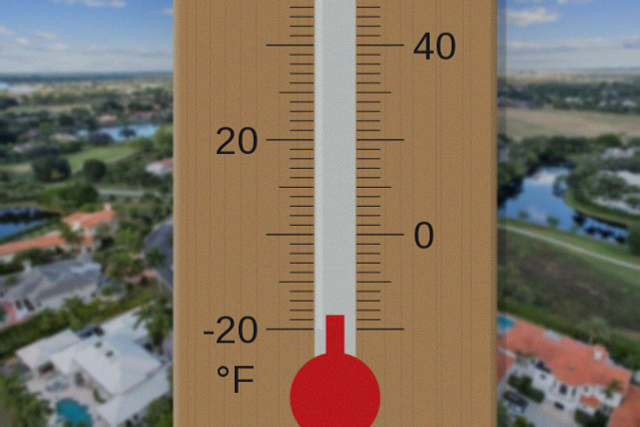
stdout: -17; °F
